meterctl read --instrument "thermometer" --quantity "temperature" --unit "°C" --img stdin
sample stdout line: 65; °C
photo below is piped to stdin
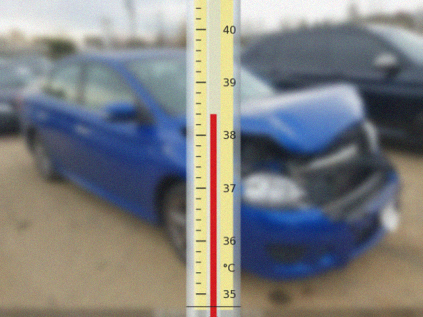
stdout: 38.4; °C
